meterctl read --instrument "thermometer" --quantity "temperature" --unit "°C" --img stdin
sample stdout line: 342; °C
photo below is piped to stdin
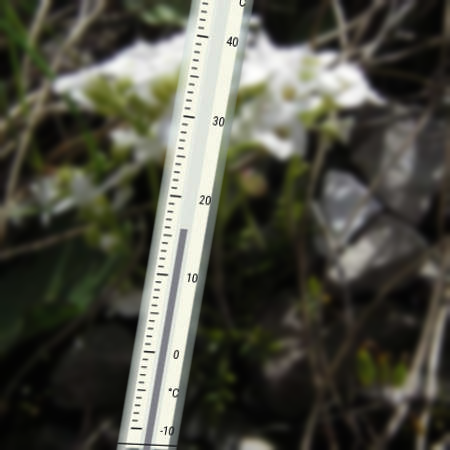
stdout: 16; °C
